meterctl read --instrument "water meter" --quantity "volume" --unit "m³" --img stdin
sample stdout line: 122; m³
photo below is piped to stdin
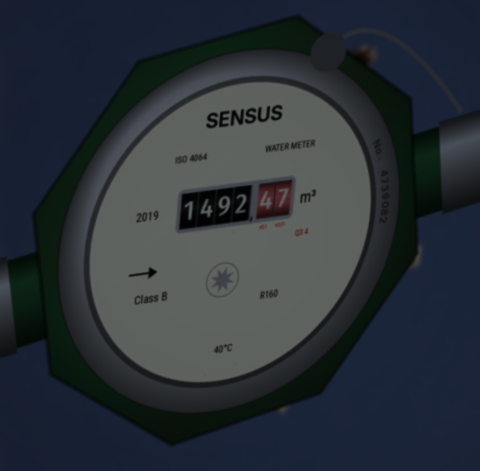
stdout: 1492.47; m³
